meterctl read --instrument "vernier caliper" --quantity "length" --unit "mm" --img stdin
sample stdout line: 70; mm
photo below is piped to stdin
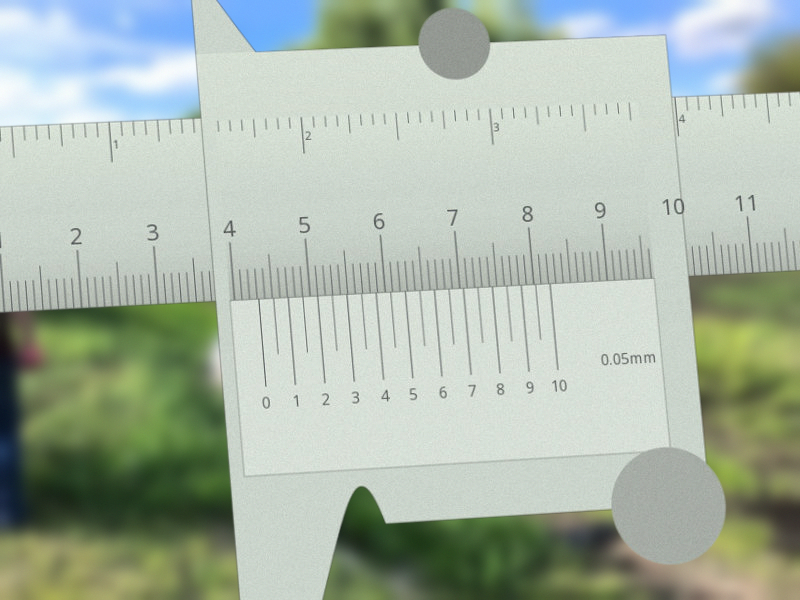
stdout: 43.2; mm
